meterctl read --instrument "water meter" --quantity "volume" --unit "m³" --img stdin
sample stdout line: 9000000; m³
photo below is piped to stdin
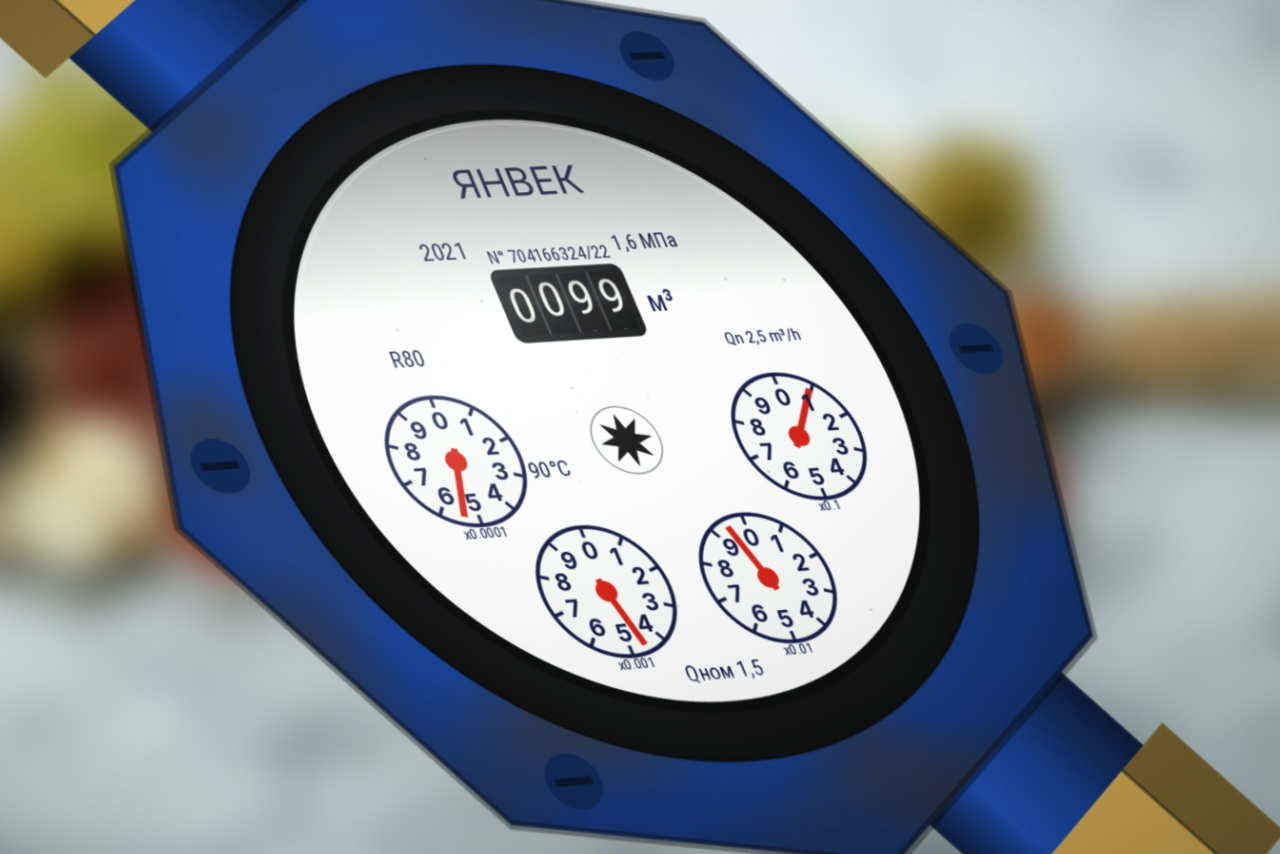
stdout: 99.0945; m³
